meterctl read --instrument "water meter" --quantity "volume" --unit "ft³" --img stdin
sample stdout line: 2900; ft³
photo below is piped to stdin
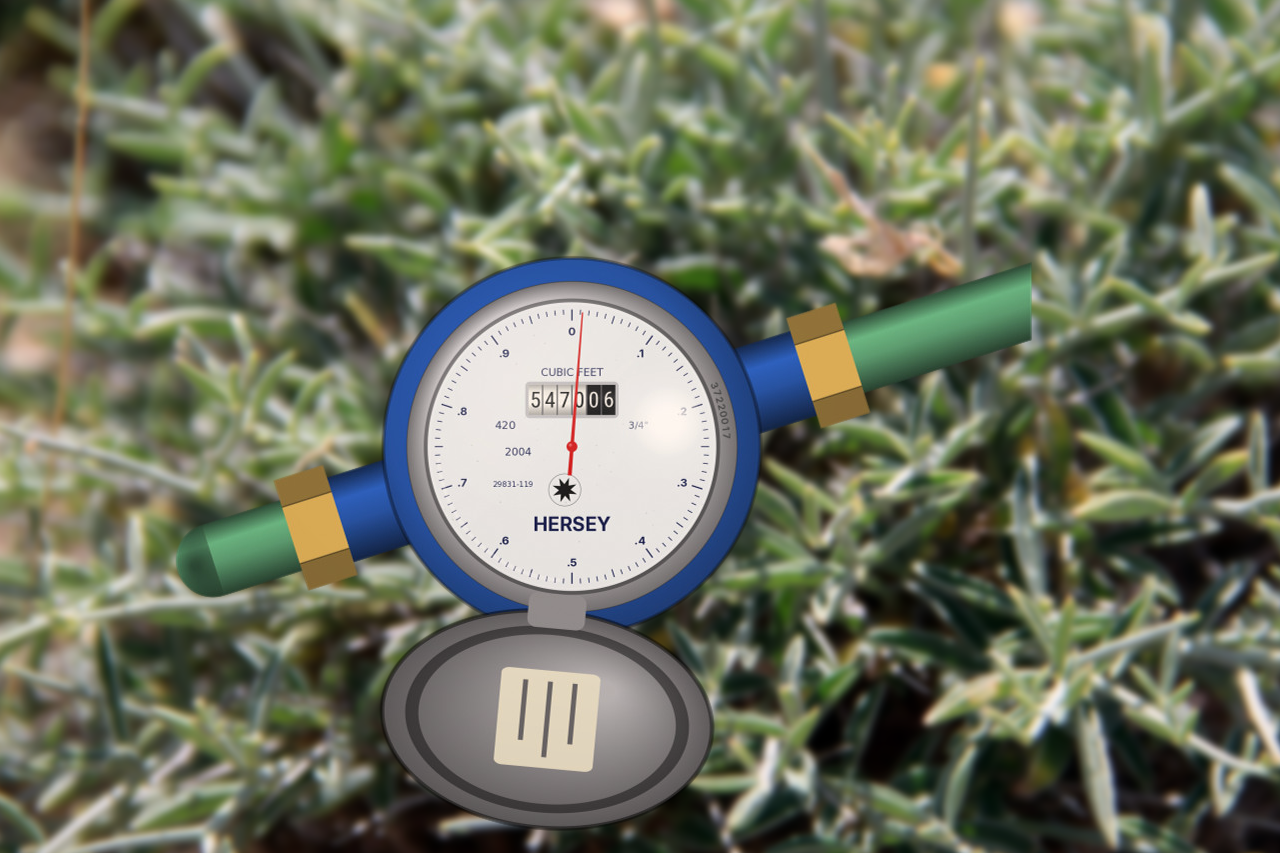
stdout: 547006.01; ft³
